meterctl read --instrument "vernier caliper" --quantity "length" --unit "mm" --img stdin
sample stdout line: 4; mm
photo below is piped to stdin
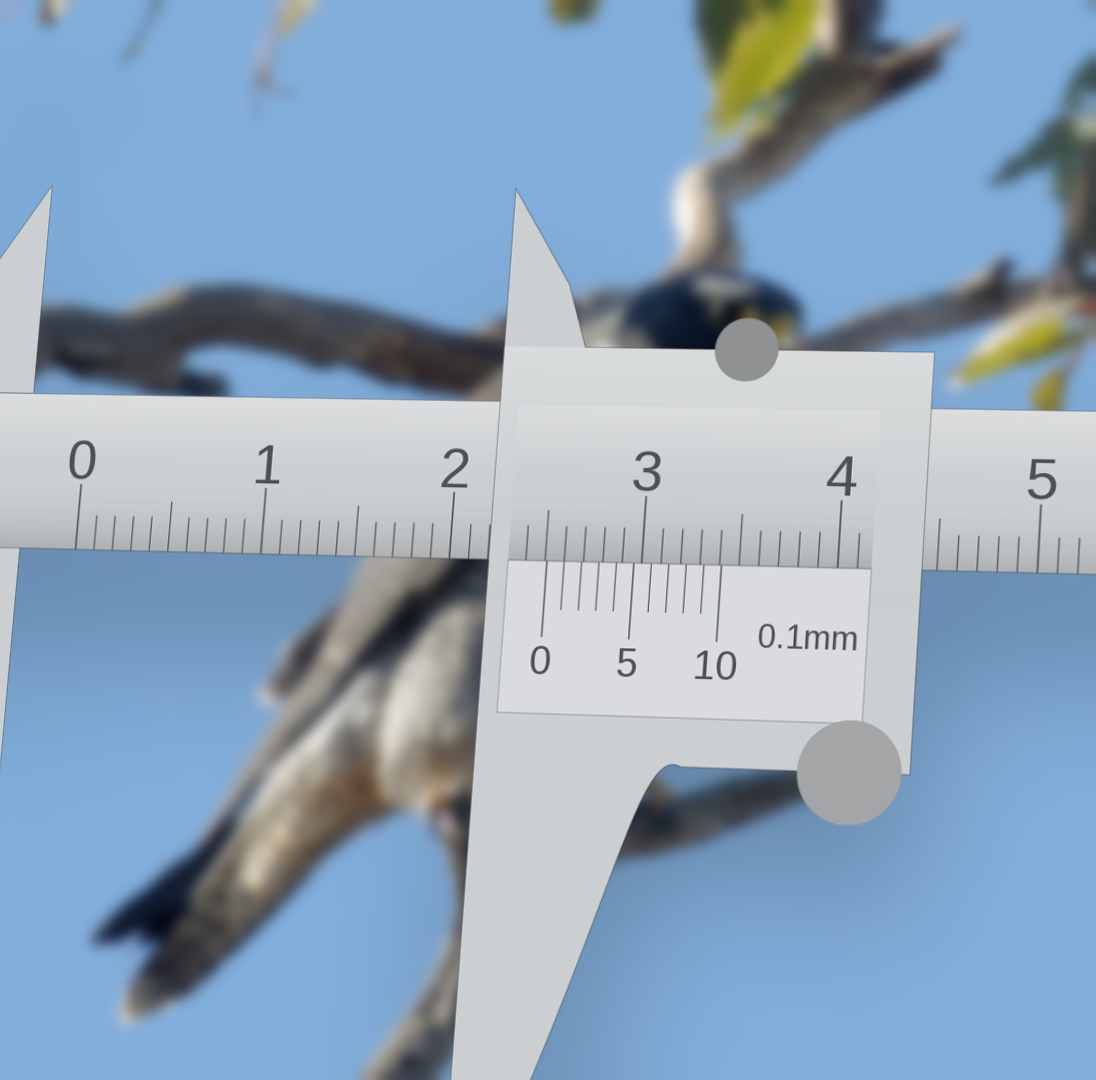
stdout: 25.1; mm
